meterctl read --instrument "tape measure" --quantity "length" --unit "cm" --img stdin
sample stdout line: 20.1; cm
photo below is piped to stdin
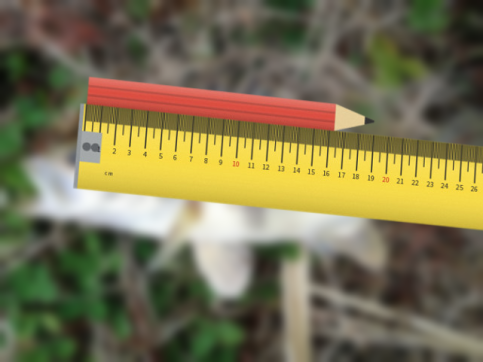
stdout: 19; cm
